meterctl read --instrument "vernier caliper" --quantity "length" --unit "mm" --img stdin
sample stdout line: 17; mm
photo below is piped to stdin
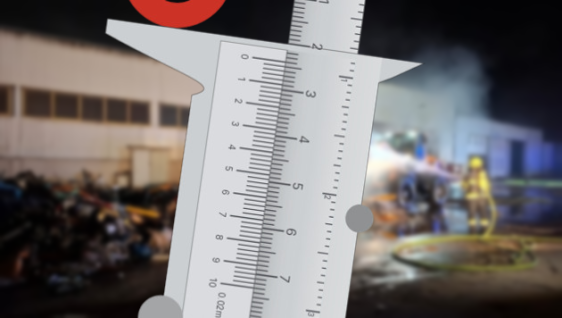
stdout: 24.0; mm
